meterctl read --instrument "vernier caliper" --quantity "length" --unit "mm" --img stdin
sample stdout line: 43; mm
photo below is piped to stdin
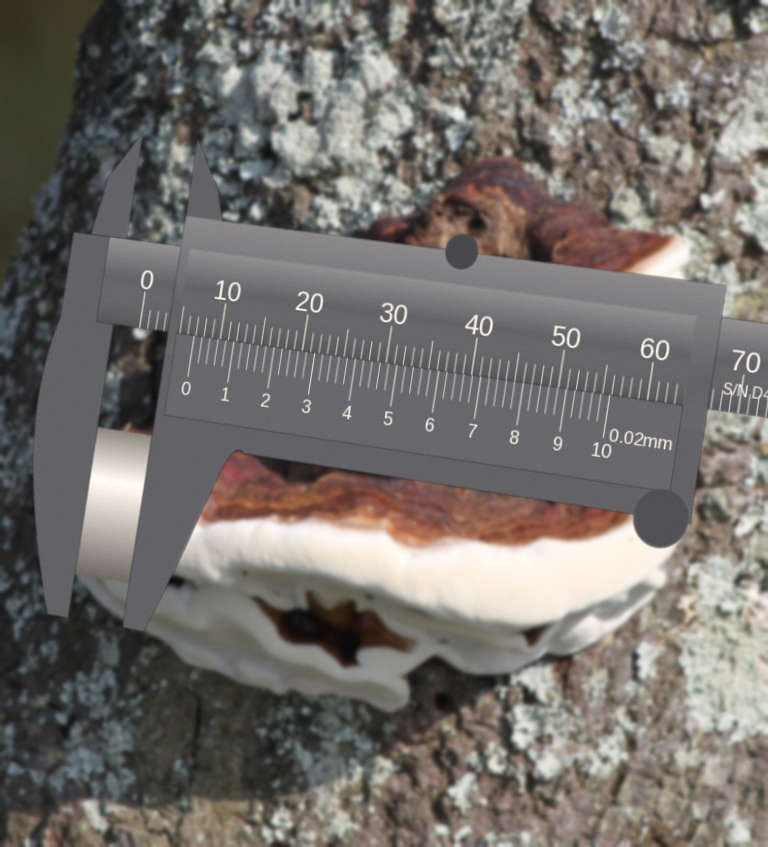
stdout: 6.8; mm
